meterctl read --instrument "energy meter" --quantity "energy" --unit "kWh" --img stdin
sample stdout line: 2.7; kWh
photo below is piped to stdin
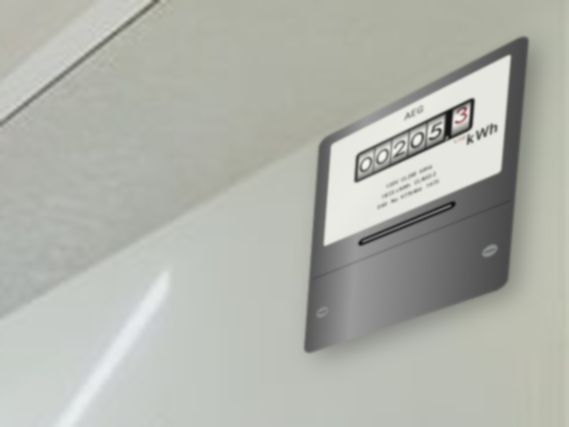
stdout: 205.3; kWh
